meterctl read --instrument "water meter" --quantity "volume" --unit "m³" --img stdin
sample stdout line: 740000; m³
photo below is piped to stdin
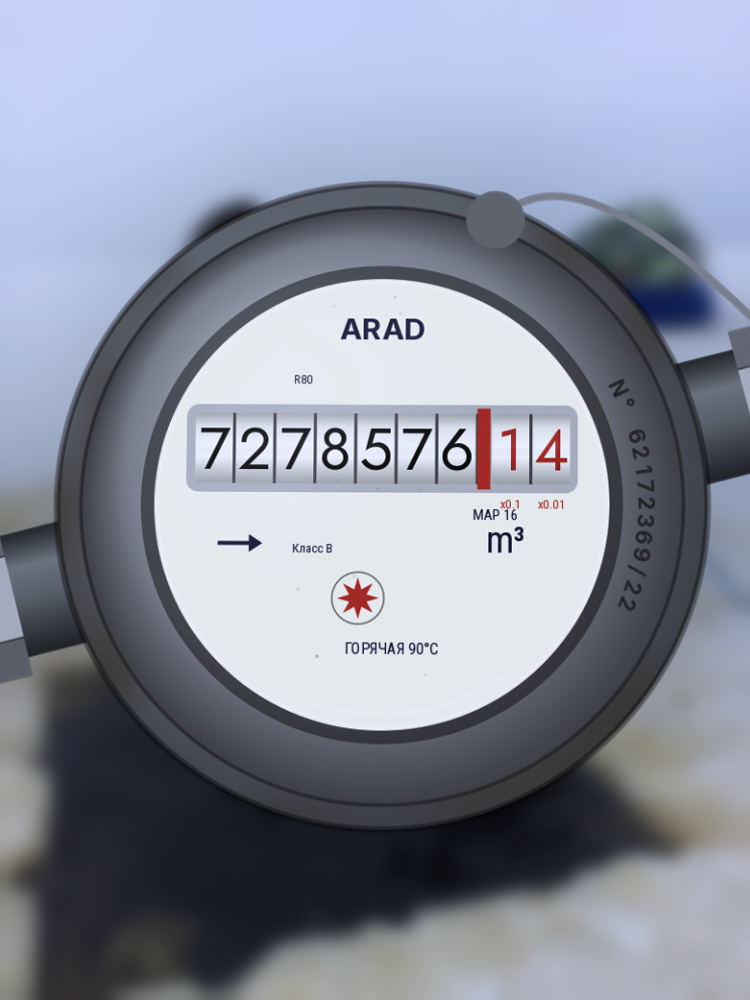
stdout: 7278576.14; m³
